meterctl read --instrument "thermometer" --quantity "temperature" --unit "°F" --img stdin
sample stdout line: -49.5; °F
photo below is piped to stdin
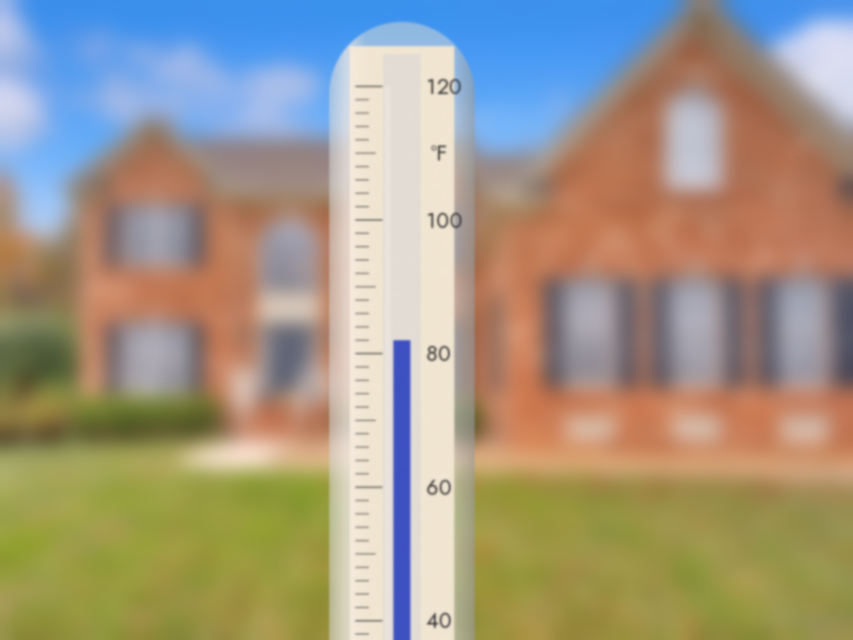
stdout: 82; °F
